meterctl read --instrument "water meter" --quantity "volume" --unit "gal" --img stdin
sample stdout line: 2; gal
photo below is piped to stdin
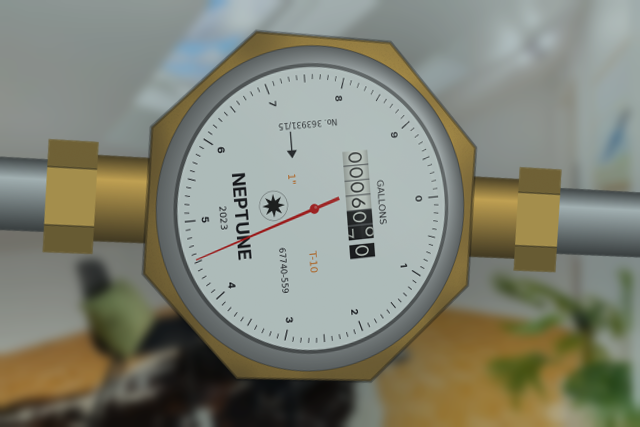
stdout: 6064.5; gal
